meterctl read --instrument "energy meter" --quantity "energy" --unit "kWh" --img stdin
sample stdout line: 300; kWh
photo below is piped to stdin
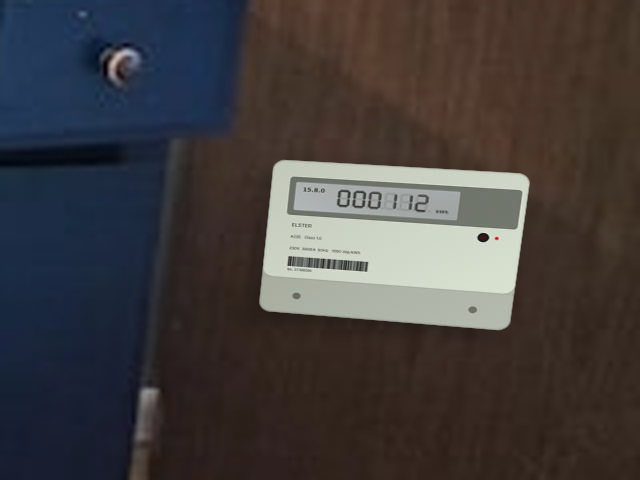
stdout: 112; kWh
